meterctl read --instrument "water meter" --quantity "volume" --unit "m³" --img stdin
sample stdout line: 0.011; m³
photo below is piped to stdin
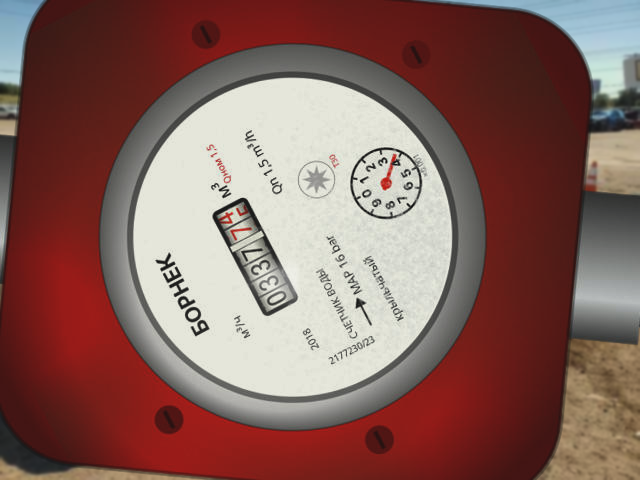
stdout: 337.743; m³
